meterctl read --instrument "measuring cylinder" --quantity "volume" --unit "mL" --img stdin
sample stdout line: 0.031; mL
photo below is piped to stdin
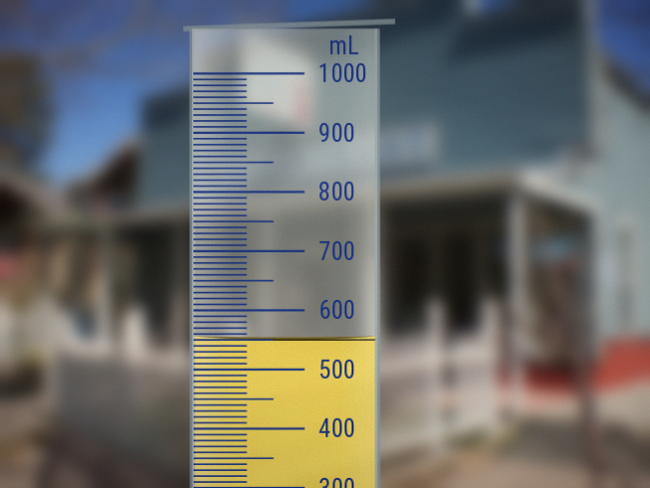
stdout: 550; mL
